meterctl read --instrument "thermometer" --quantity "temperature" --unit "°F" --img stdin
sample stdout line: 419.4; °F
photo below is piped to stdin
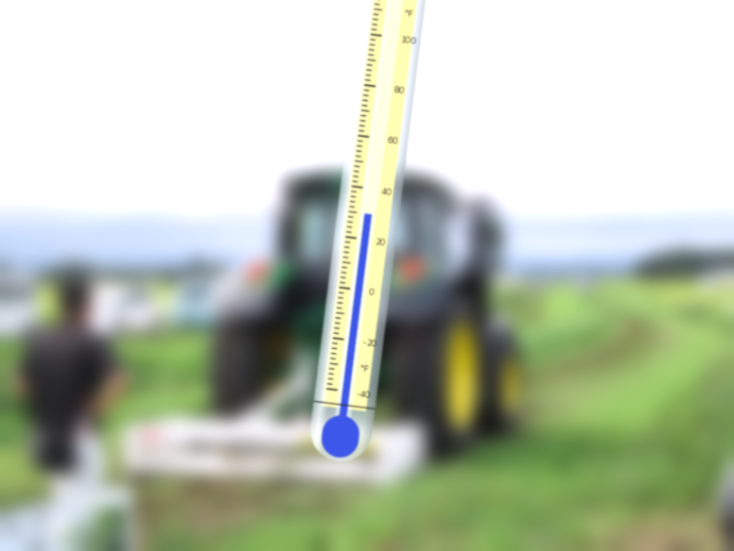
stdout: 30; °F
